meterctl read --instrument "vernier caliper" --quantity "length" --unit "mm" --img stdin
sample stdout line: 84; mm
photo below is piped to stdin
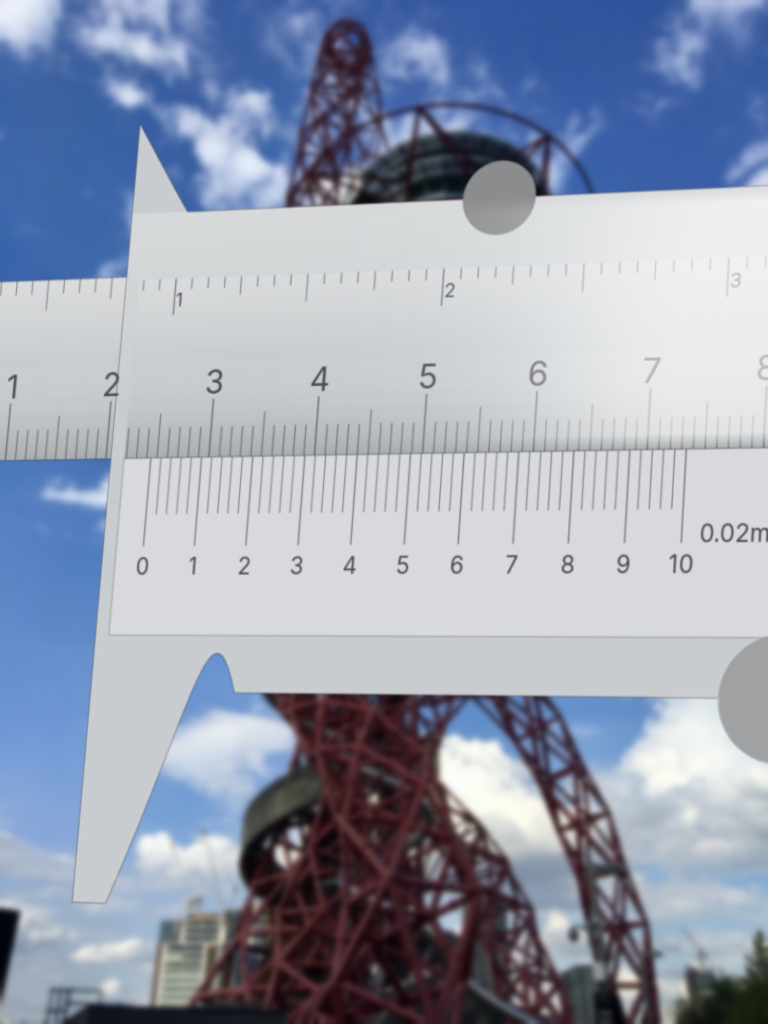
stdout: 24.4; mm
